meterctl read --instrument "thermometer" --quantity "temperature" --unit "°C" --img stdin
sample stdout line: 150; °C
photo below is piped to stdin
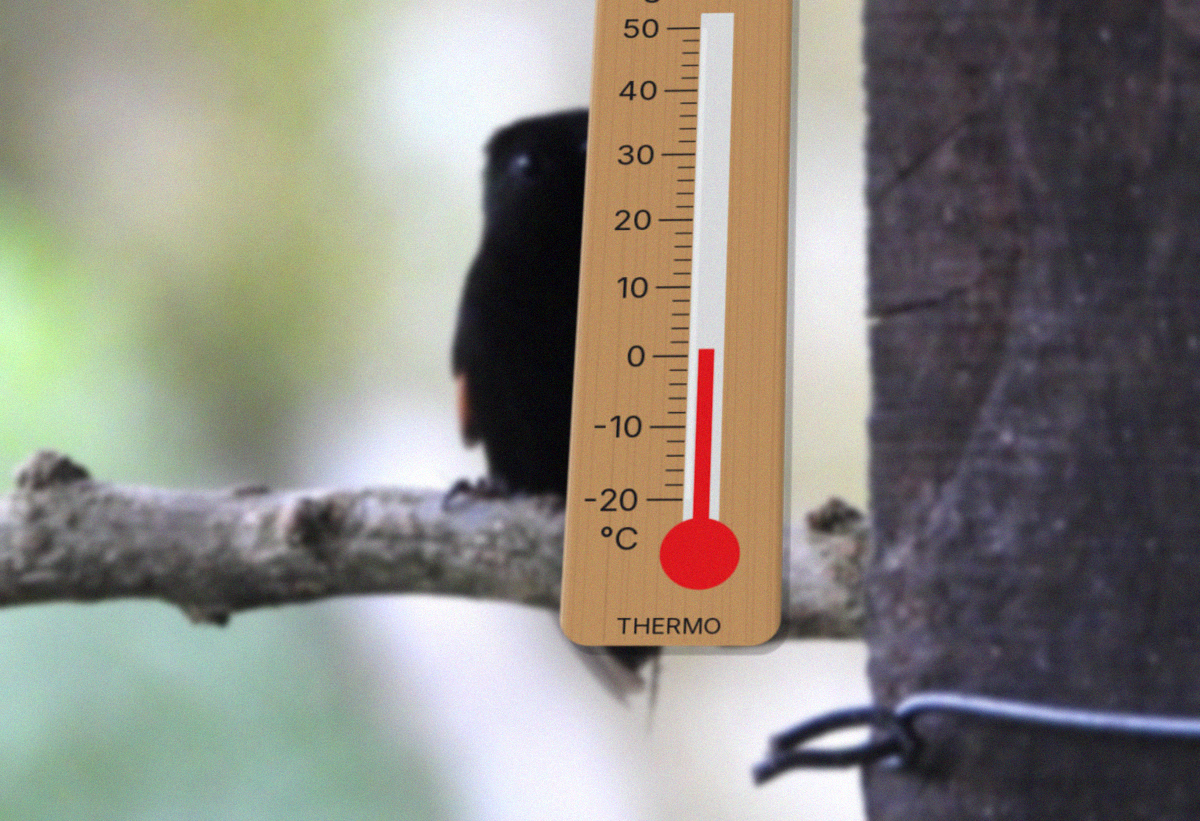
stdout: 1; °C
